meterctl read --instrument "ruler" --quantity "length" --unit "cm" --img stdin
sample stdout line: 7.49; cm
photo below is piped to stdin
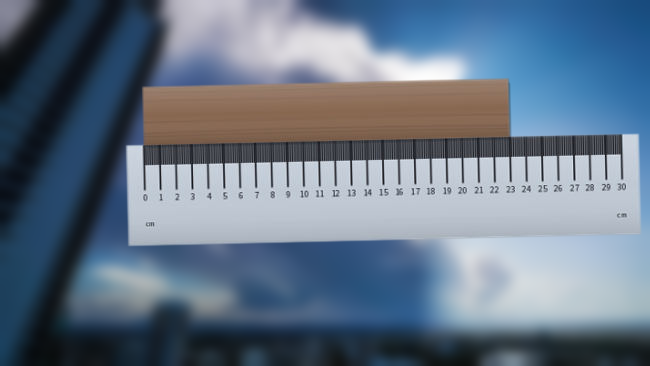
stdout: 23; cm
